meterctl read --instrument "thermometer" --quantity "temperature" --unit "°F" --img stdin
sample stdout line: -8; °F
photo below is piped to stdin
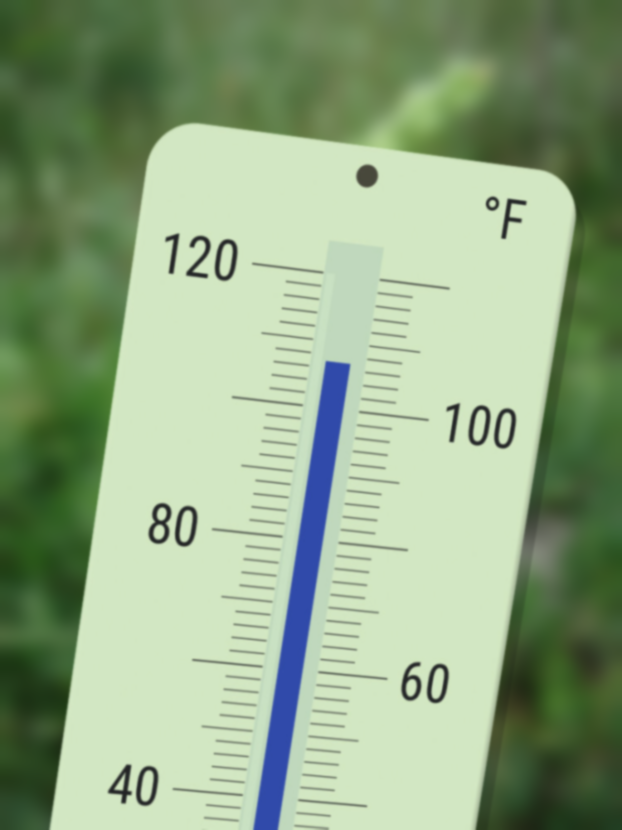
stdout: 107; °F
